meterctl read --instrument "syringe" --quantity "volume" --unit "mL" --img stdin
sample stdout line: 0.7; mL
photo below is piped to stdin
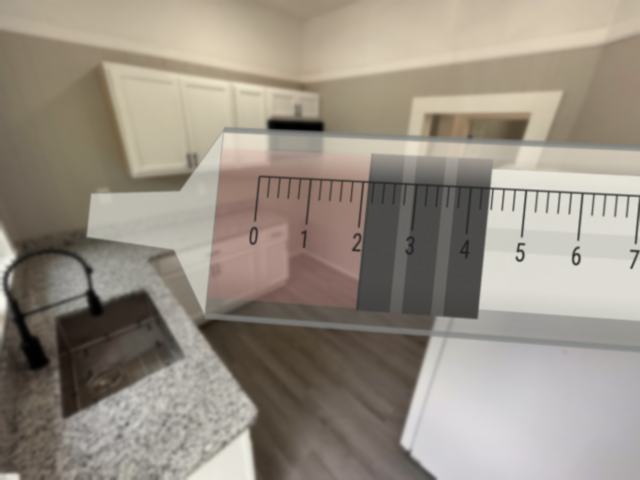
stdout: 2.1; mL
